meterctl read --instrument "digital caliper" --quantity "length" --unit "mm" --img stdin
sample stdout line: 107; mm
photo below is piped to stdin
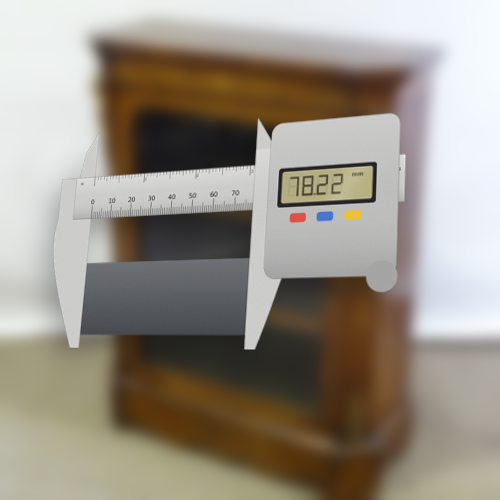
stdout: 78.22; mm
